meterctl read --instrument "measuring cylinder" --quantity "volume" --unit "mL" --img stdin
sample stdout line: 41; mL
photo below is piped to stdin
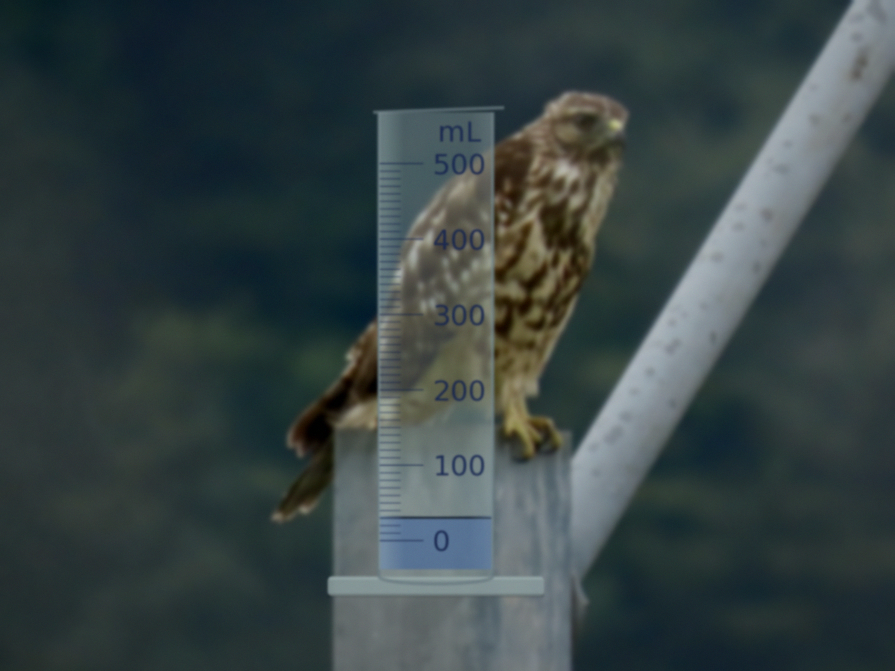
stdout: 30; mL
